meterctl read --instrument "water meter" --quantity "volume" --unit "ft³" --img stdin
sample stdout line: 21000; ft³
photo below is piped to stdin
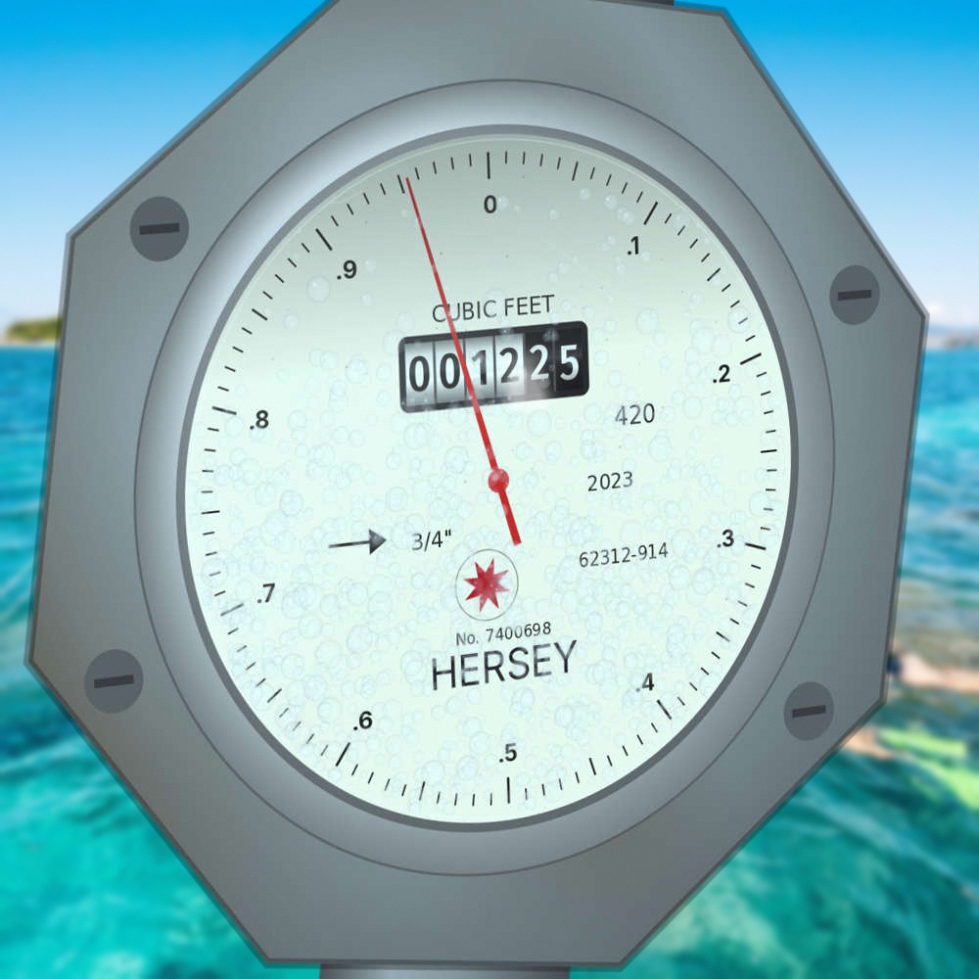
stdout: 1224.95; ft³
